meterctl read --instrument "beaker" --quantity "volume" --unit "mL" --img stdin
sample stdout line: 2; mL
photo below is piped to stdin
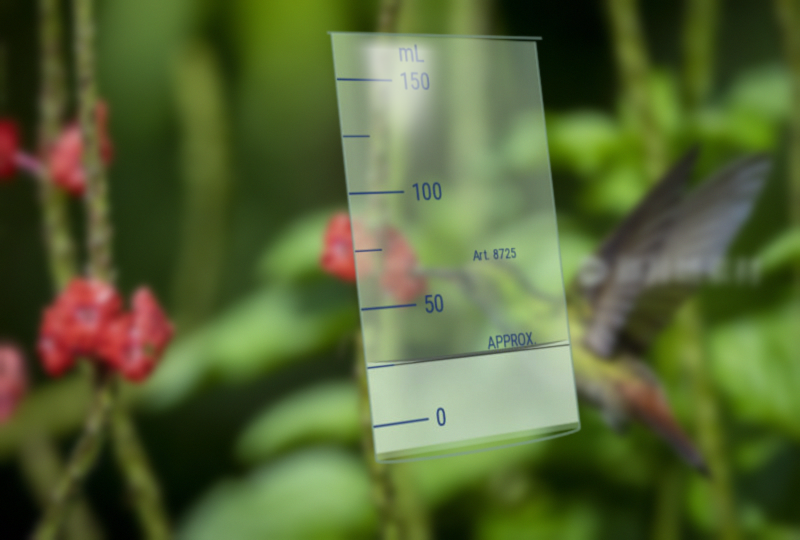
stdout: 25; mL
